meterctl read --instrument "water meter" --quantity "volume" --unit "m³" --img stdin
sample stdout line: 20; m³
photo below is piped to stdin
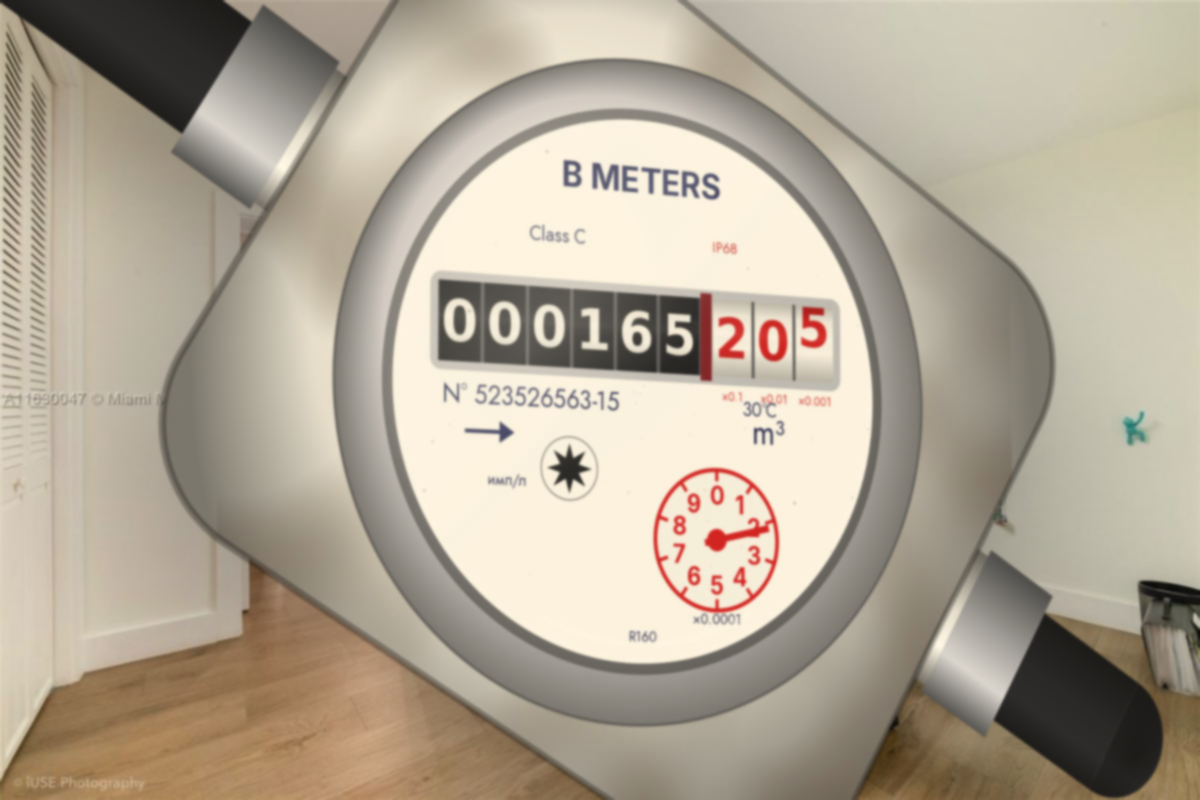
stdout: 165.2052; m³
